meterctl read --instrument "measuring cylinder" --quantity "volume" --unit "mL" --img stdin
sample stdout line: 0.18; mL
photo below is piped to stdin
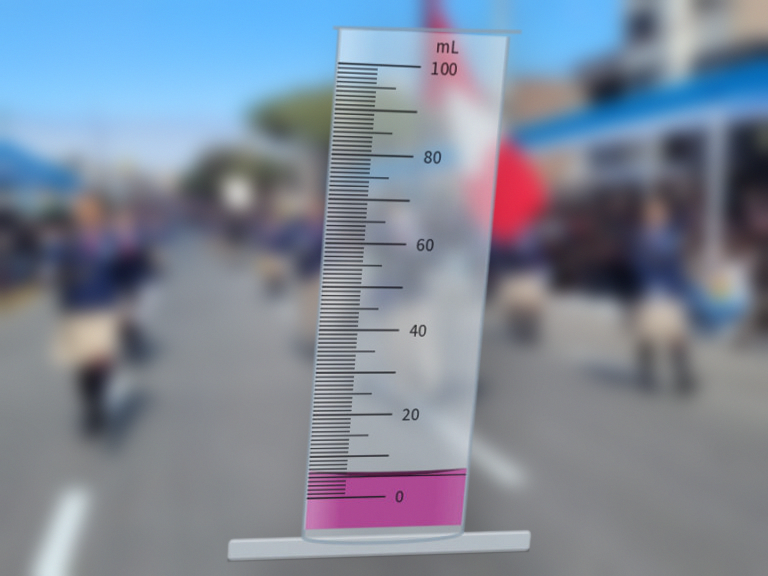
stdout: 5; mL
